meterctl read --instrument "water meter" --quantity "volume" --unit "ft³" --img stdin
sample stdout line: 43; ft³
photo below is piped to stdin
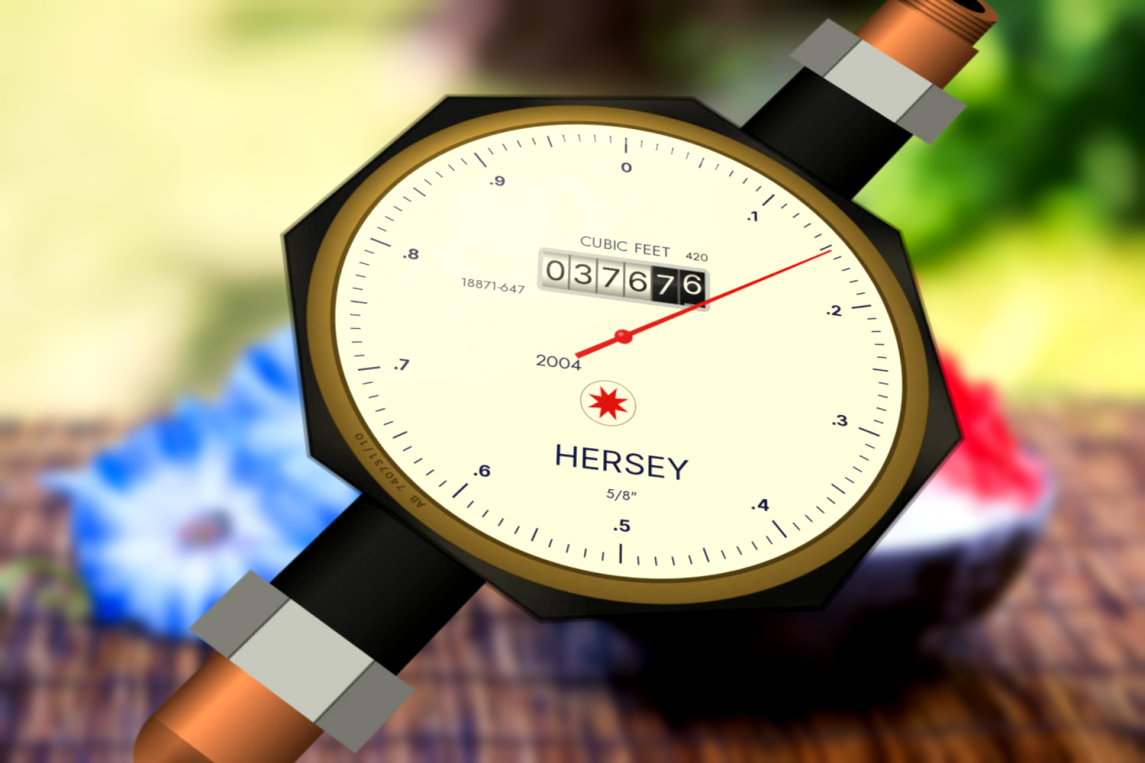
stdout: 37676.15; ft³
